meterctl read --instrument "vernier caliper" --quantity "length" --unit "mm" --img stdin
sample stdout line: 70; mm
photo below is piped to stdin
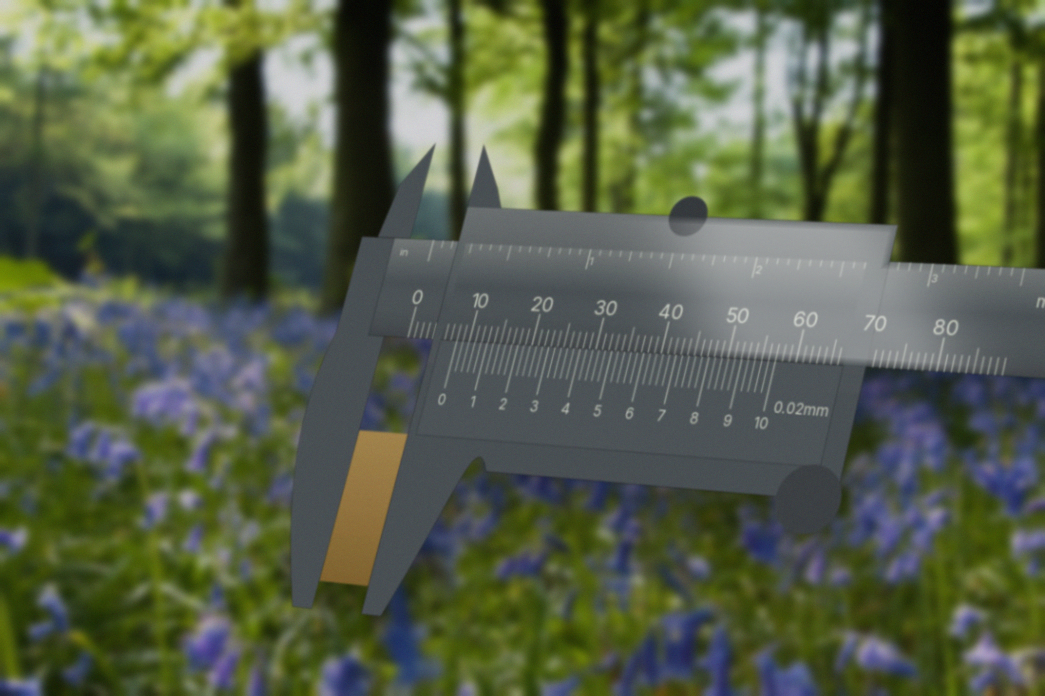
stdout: 8.0; mm
